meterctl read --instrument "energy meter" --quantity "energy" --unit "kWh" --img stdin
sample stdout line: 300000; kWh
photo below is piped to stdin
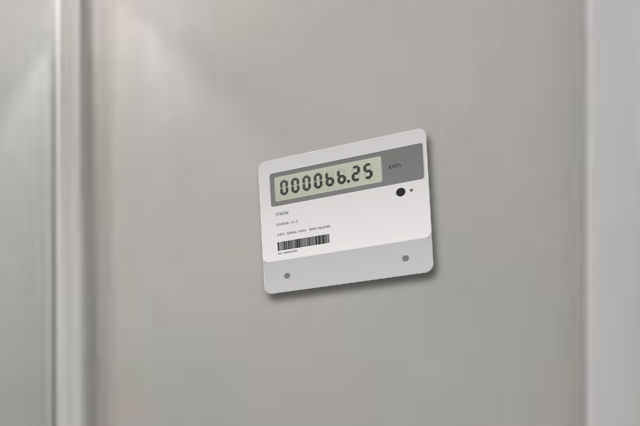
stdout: 66.25; kWh
